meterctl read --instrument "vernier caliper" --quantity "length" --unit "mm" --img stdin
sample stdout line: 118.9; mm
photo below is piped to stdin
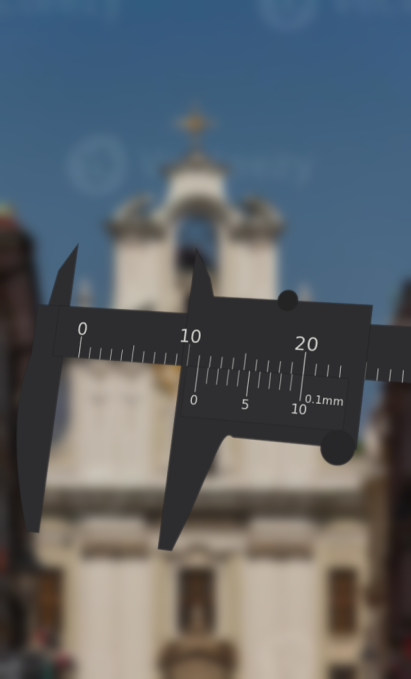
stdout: 11.0; mm
